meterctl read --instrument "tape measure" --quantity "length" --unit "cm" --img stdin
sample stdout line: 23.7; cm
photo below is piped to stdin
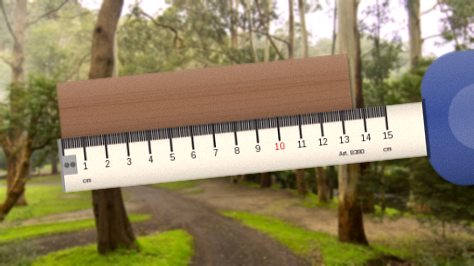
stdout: 13.5; cm
